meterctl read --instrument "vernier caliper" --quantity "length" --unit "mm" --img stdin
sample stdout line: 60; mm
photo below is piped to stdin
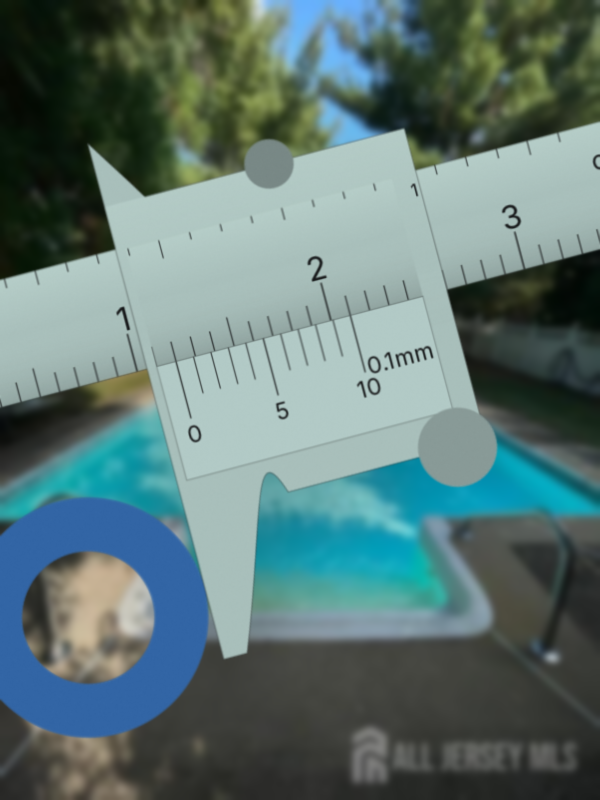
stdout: 12.0; mm
